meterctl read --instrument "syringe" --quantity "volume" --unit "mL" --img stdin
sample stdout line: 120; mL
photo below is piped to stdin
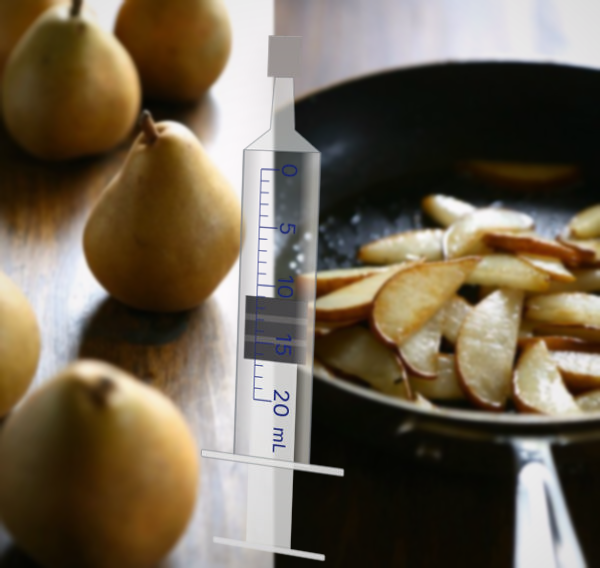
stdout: 11; mL
